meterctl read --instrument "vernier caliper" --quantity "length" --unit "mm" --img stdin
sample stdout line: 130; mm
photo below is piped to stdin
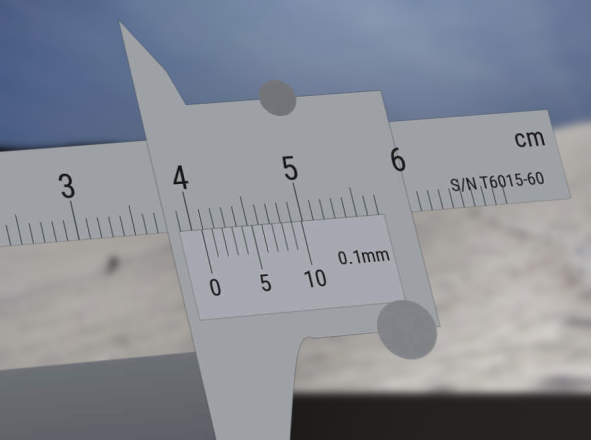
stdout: 40.9; mm
